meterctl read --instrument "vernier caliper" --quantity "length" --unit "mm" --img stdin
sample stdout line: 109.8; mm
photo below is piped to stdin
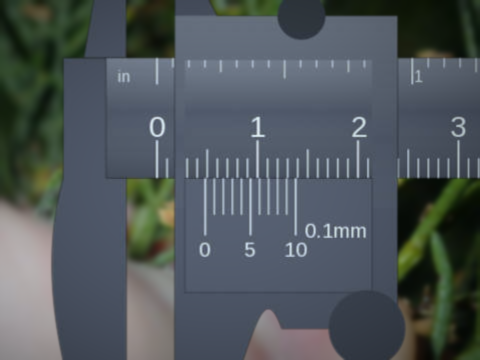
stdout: 4.8; mm
